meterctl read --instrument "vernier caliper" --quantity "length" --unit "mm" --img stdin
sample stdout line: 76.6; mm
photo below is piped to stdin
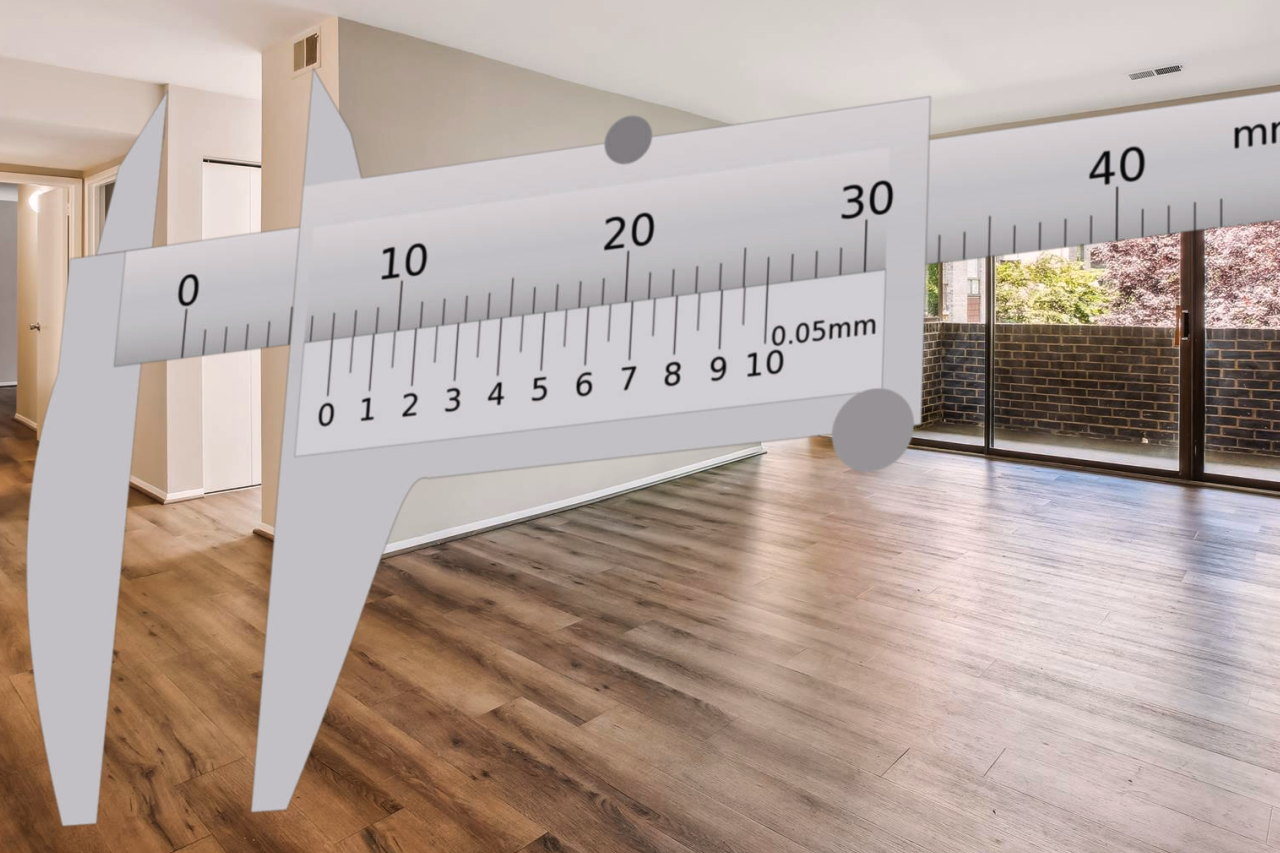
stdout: 7.0; mm
